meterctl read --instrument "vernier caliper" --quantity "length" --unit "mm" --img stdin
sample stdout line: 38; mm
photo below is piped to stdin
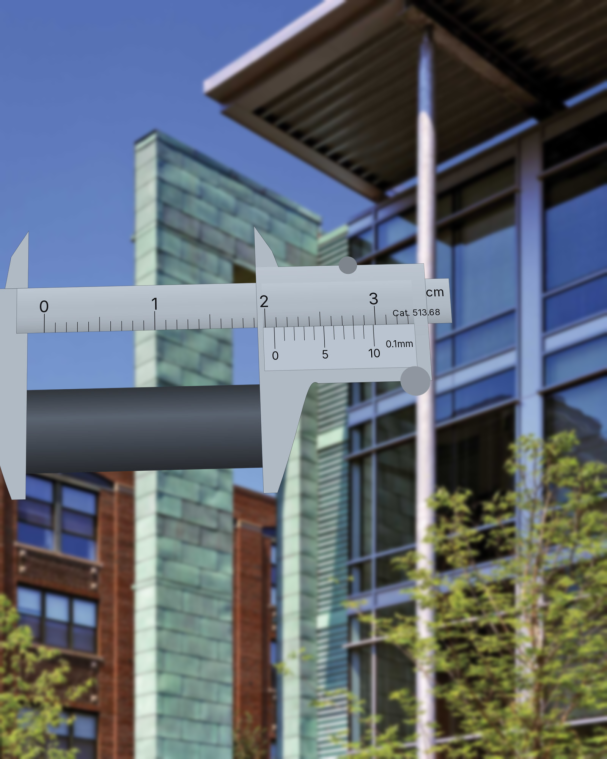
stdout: 20.8; mm
